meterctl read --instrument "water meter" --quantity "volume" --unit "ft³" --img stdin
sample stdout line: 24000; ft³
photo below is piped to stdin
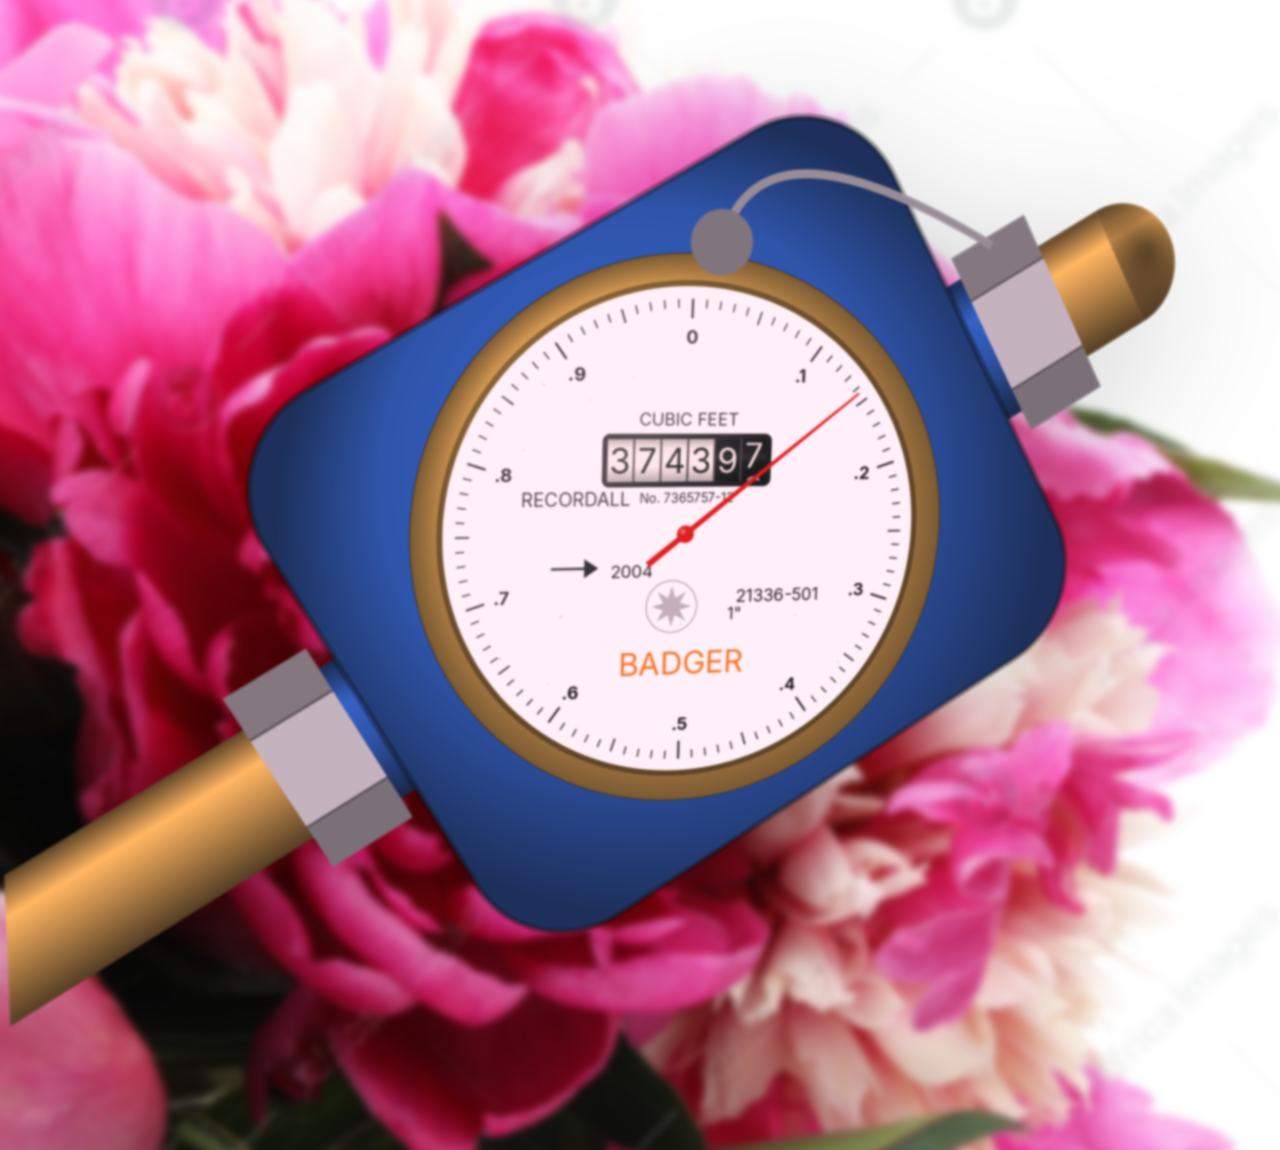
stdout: 374397.14; ft³
